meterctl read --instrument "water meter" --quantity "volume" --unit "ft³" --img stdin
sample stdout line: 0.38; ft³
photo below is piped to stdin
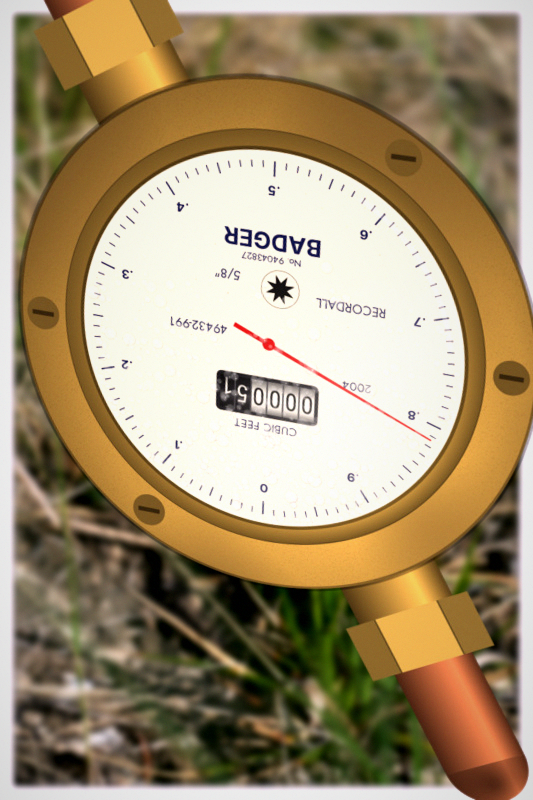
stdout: 50.81; ft³
